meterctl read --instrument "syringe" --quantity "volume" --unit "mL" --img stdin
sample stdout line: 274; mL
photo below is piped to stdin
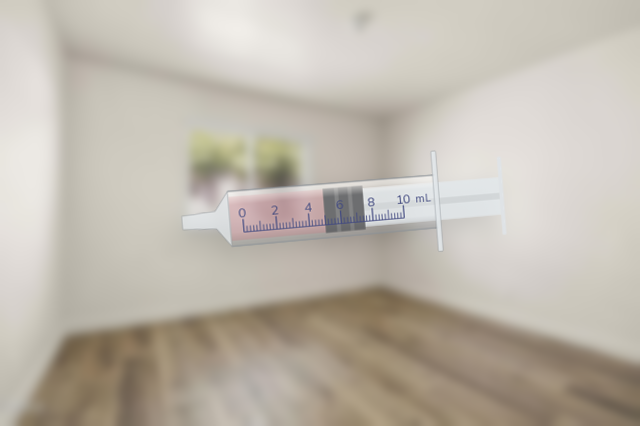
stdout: 5; mL
